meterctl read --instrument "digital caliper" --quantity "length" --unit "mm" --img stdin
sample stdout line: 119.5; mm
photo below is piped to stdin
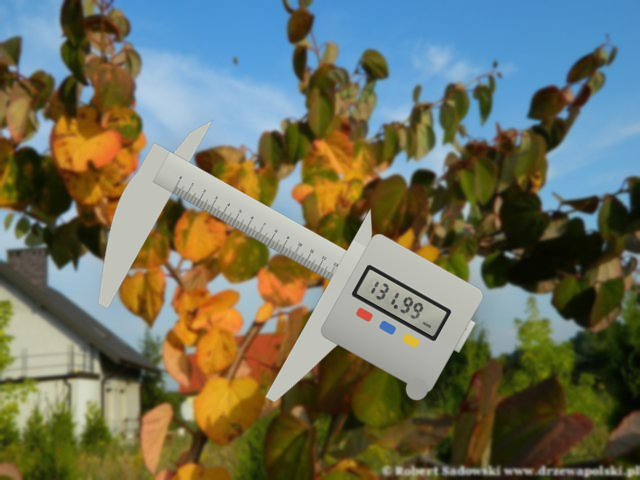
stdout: 131.99; mm
